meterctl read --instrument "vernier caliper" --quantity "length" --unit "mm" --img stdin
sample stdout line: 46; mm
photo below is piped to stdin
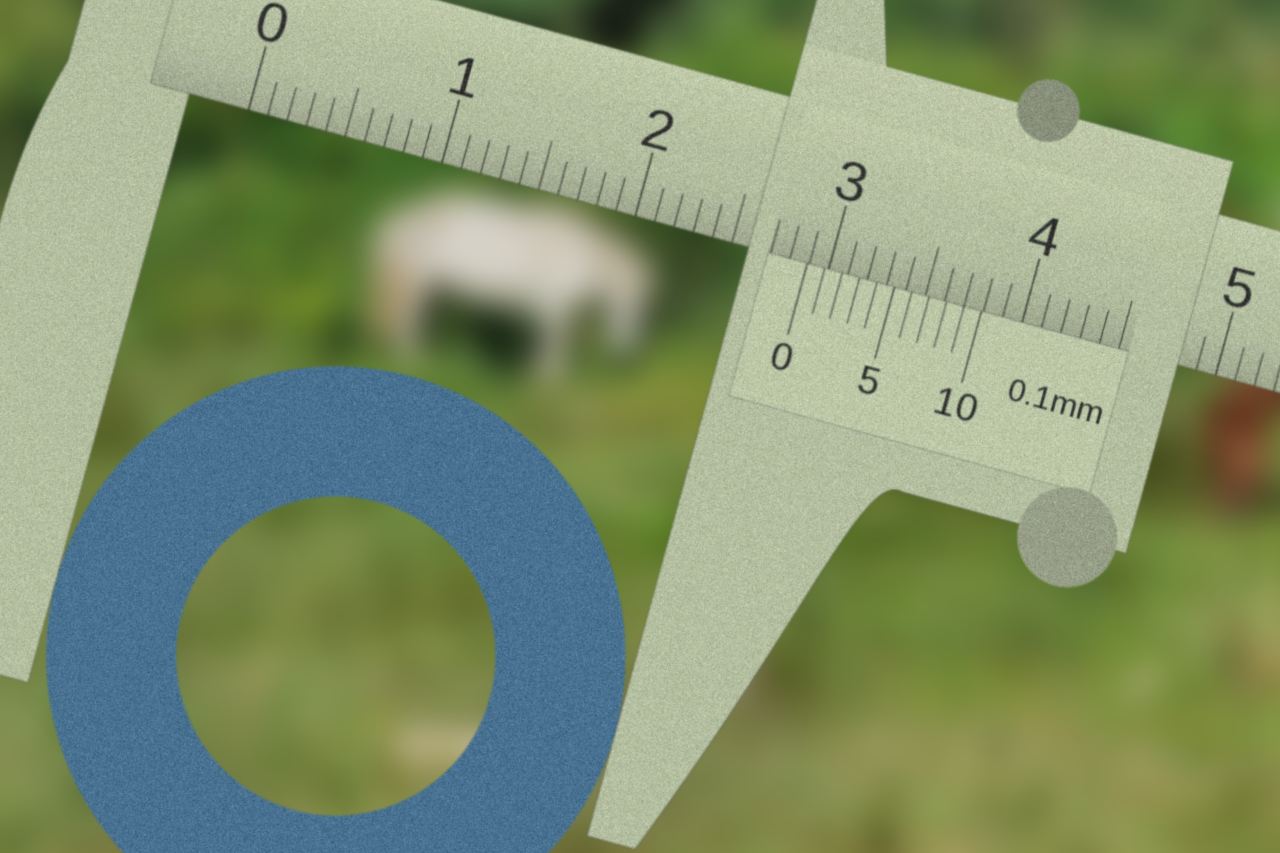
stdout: 28.9; mm
